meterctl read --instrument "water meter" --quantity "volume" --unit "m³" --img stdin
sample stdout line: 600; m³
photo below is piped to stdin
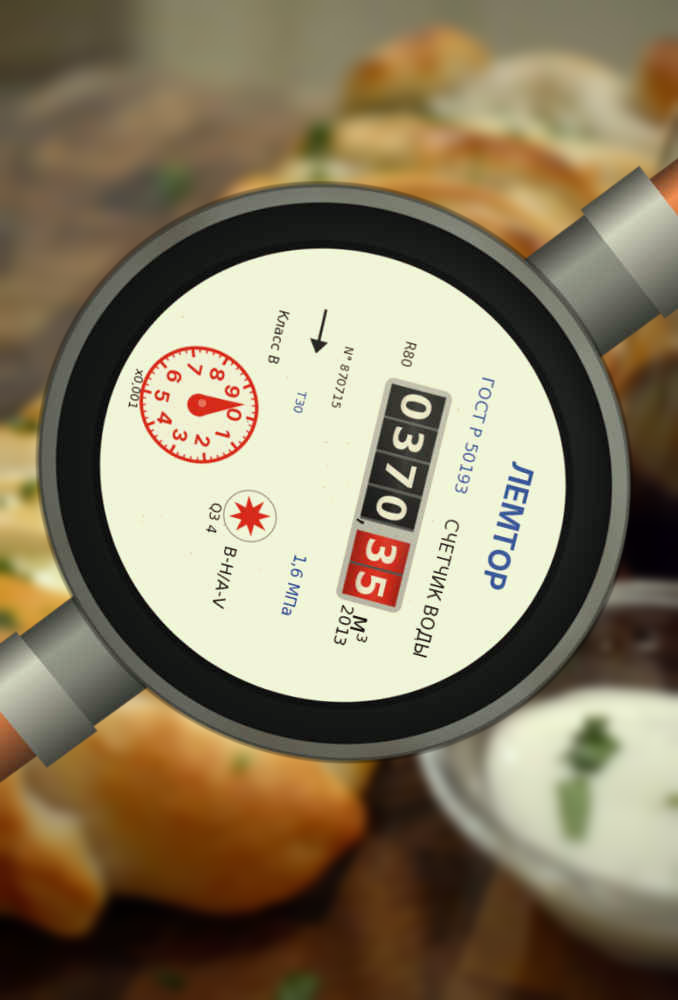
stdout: 370.349; m³
